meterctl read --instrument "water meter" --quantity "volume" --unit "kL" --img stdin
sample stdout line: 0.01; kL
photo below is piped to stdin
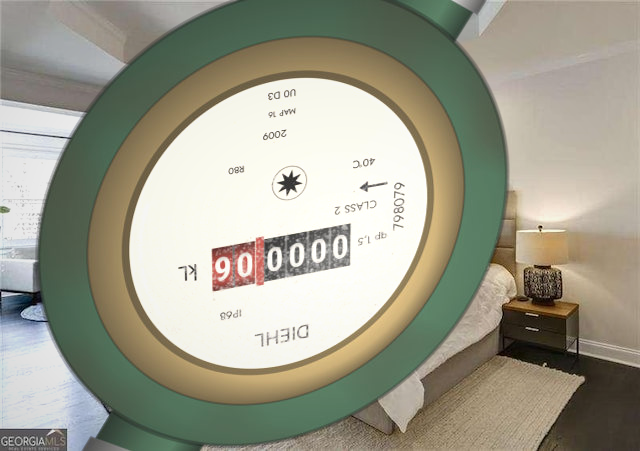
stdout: 0.06; kL
